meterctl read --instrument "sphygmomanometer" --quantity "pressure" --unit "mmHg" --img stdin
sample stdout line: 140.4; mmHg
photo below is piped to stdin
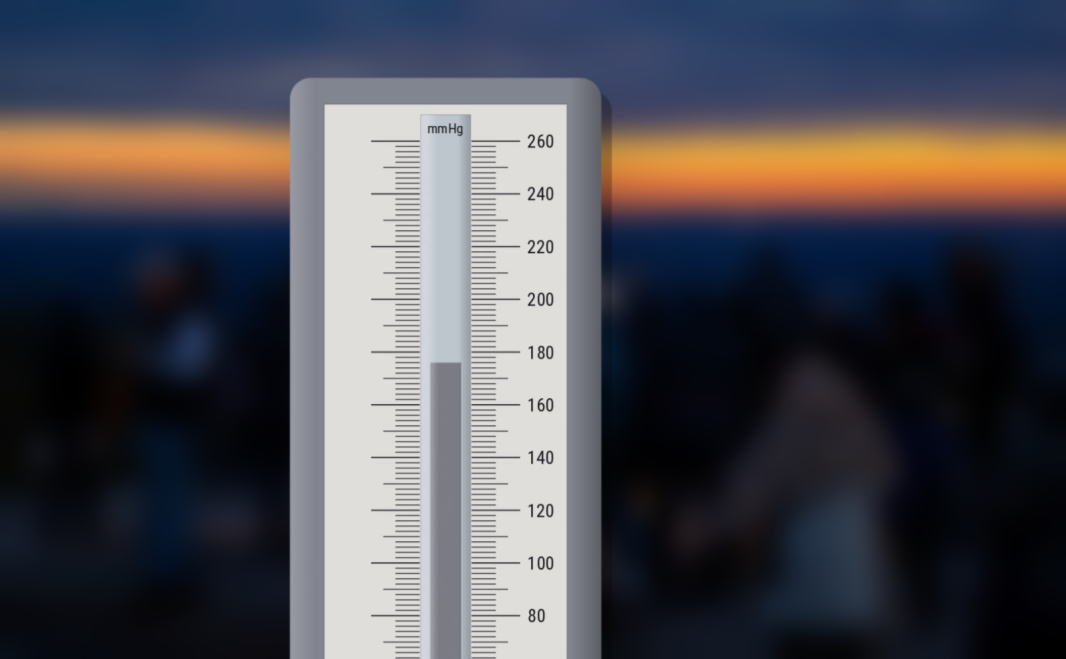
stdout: 176; mmHg
